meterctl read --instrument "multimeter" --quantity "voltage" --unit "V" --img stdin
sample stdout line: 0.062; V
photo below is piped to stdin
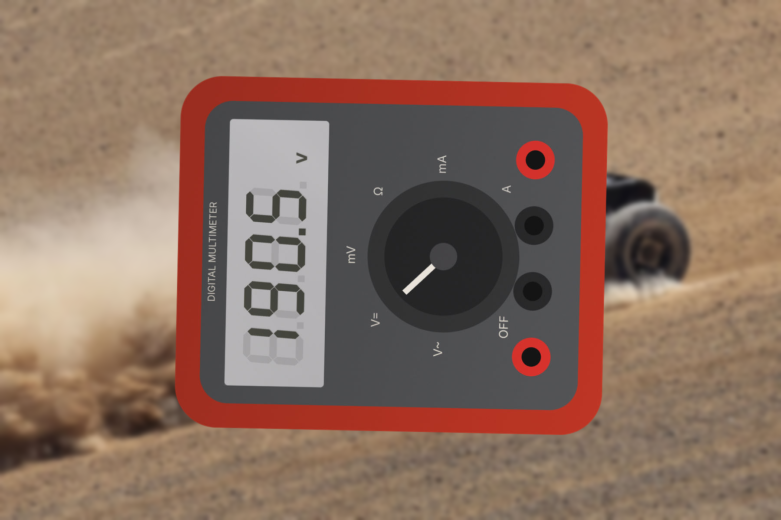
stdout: 190.5; V
